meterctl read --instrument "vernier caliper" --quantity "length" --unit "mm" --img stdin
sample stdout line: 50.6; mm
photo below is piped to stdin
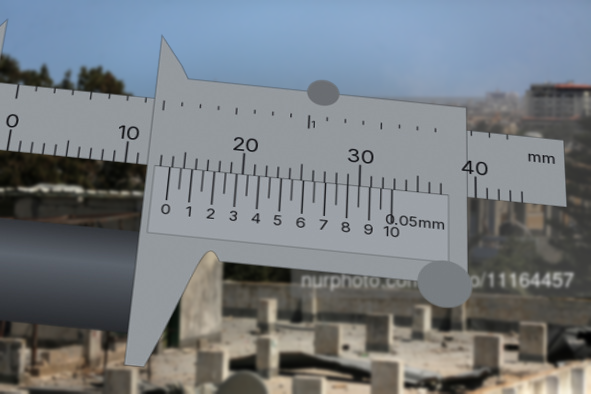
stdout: 13.8; mm
